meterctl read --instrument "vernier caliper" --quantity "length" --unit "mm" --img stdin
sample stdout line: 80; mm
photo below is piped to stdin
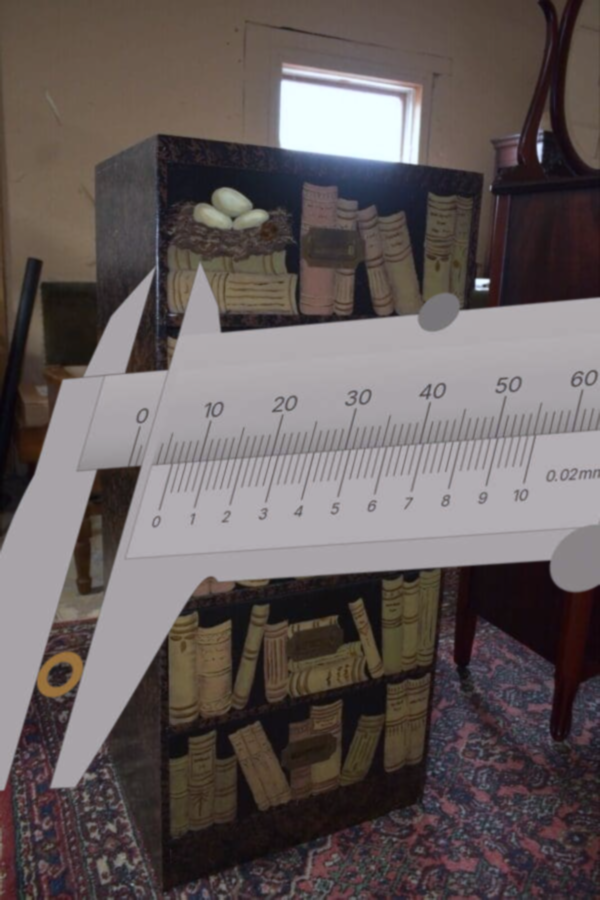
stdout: 6.2; mm
